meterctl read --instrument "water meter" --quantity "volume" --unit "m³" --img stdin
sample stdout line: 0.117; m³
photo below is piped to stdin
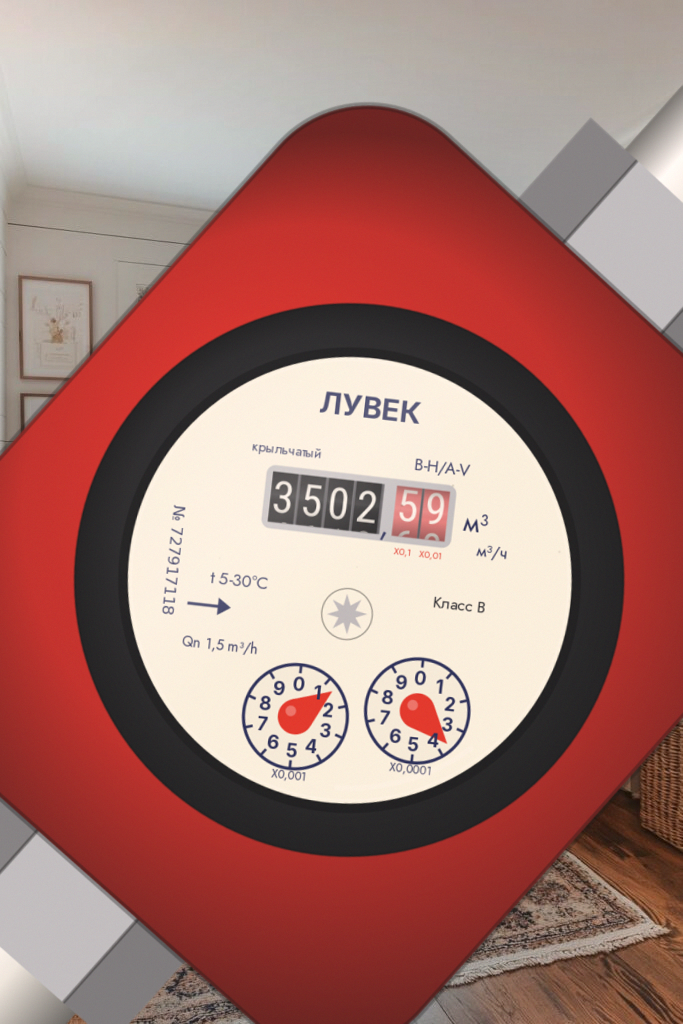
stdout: 3502.5913; m³
